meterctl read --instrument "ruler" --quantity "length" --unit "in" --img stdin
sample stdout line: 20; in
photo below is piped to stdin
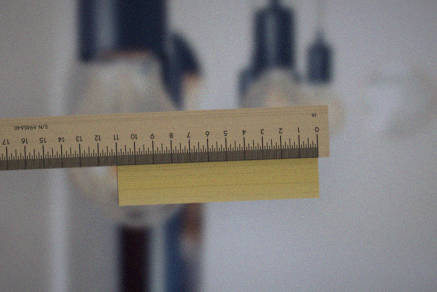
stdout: 11; in
